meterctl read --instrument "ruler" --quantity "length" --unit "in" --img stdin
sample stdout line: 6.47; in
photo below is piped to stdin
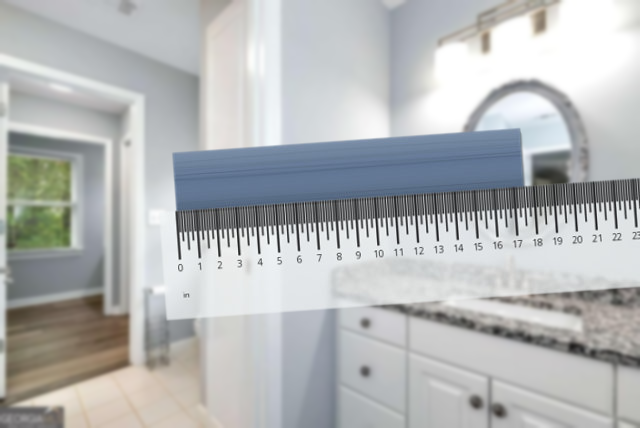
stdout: 17.5; in
